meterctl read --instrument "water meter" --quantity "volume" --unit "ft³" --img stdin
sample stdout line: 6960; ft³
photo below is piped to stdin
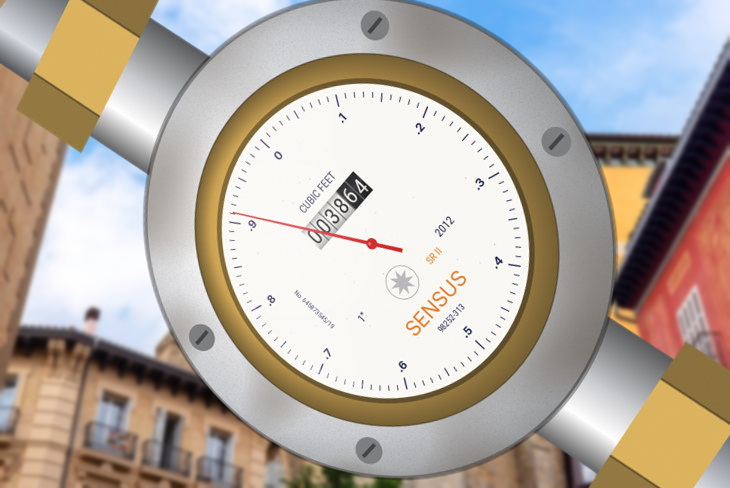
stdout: 3863.91; ft³
